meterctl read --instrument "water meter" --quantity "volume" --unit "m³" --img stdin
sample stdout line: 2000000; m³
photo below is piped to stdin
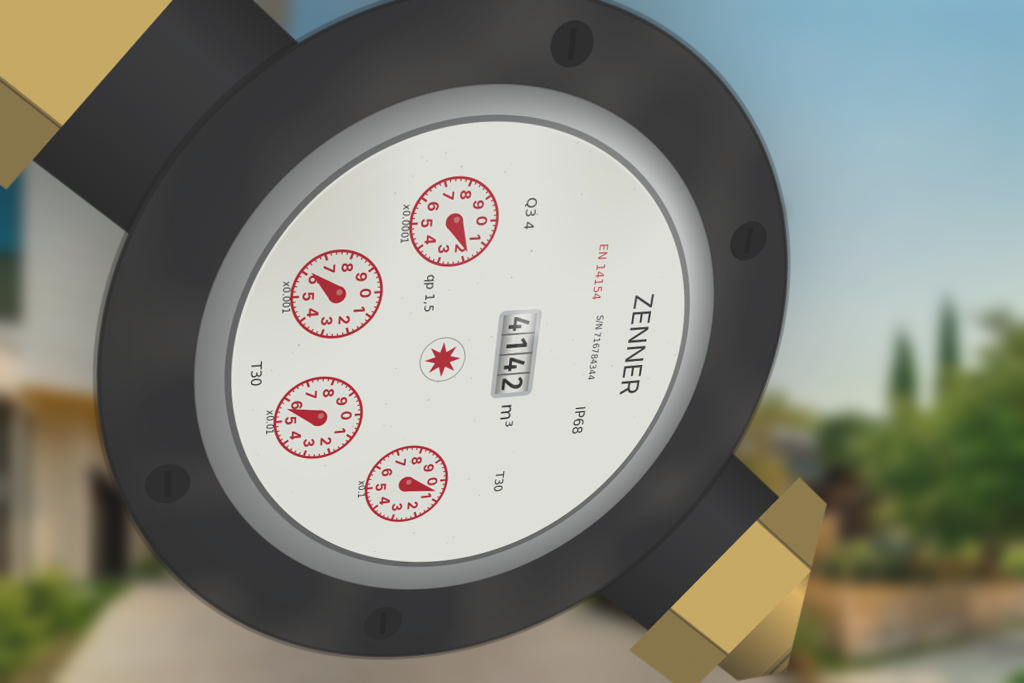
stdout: 4142.0561; m³
